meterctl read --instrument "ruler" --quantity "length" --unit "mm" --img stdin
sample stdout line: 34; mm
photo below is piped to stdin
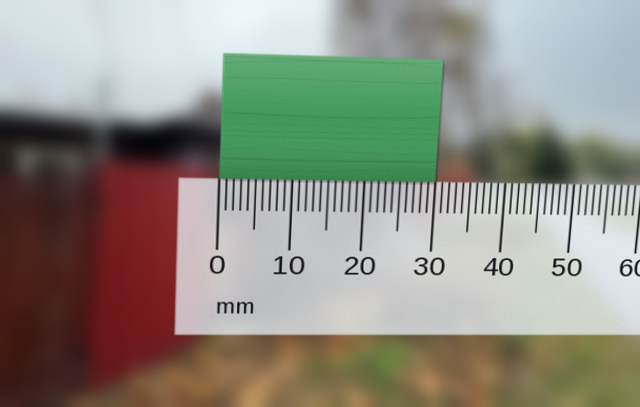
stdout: 30; mm
